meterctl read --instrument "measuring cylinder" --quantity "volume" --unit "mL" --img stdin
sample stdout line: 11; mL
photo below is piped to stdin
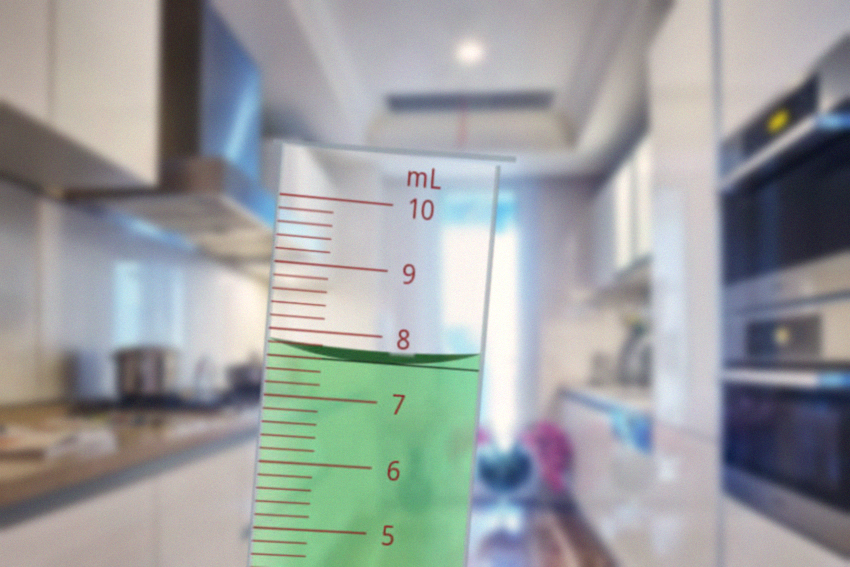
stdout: 7.6; mL
